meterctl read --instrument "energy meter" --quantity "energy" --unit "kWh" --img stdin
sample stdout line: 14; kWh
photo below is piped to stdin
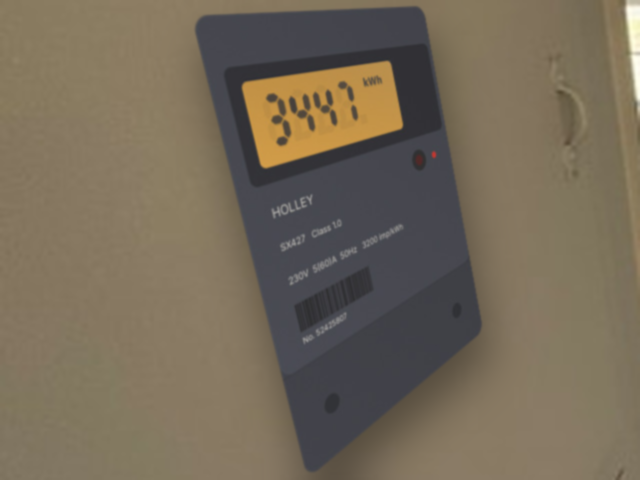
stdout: 3447; kWh
